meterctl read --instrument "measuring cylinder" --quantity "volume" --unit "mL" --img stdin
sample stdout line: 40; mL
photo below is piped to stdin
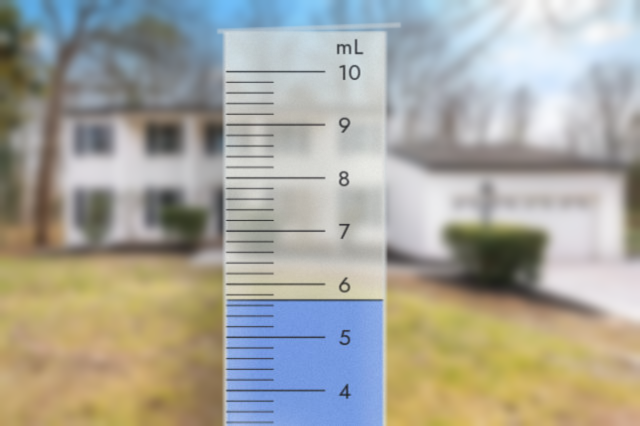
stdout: 5.7; mL
